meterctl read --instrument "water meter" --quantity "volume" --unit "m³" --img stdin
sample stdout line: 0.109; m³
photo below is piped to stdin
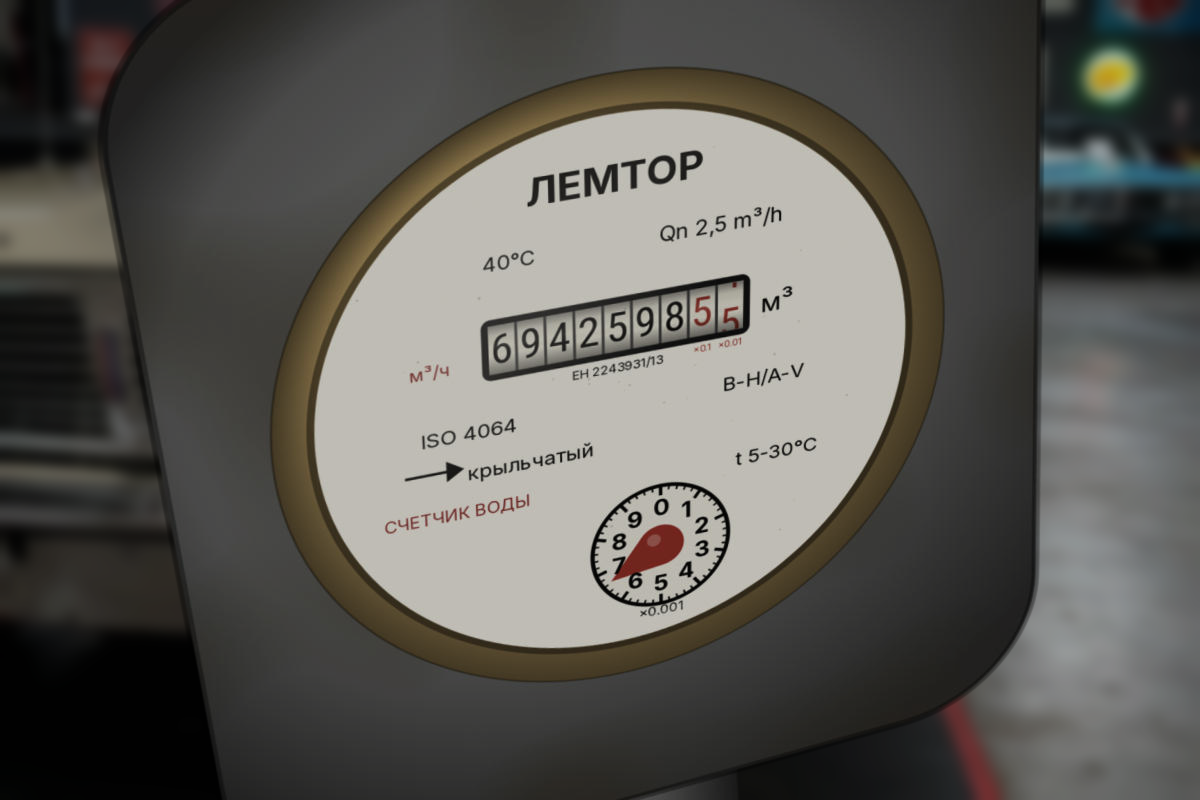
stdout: 6942598.546; m³
